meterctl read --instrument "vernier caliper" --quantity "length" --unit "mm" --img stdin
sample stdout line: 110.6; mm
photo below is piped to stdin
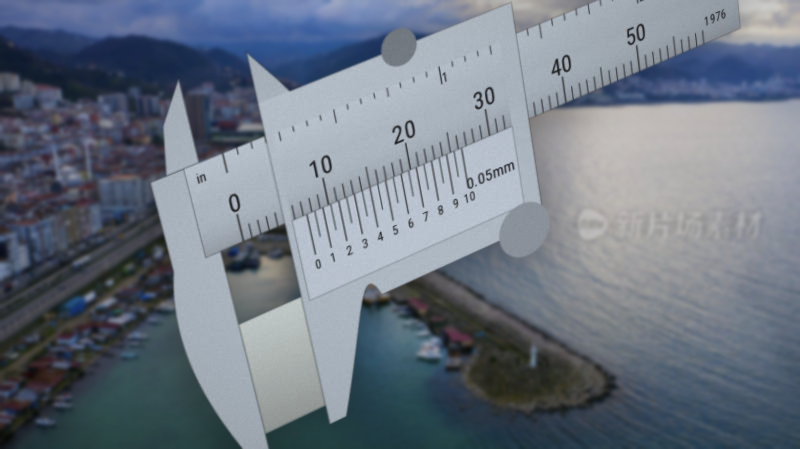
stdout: 7.4; mm
